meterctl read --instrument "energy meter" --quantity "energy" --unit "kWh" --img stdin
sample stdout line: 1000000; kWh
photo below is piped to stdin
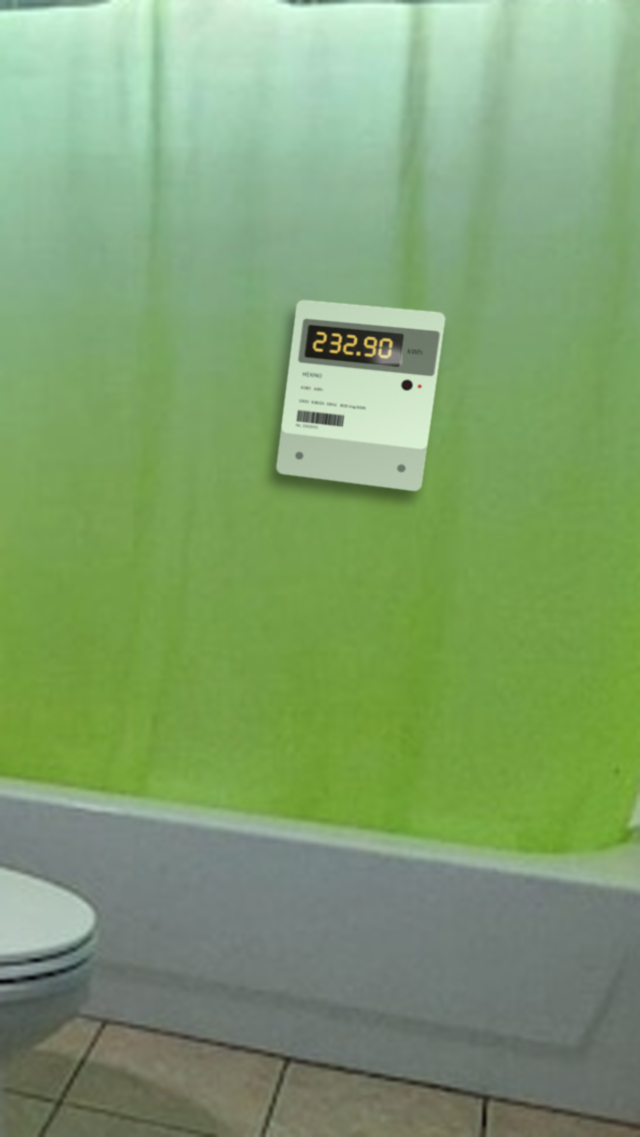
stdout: 232.90; kWh
